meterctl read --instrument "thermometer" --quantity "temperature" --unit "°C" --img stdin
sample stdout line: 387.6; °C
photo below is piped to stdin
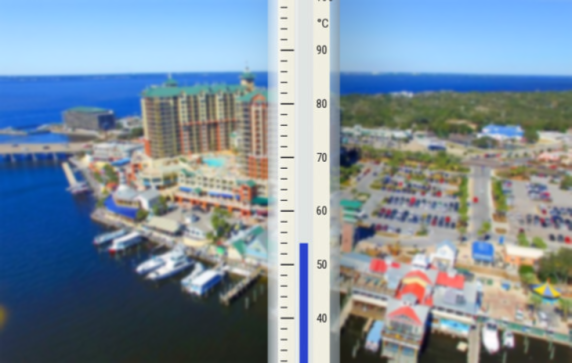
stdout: 54; °C
